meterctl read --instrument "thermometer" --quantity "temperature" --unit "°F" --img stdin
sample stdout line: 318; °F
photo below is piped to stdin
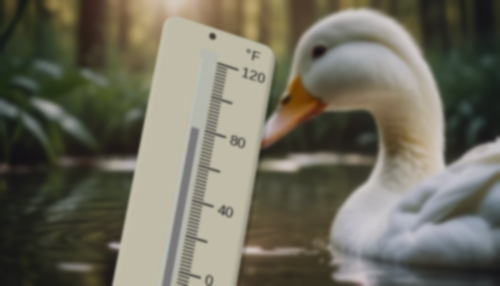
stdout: 80; °F
